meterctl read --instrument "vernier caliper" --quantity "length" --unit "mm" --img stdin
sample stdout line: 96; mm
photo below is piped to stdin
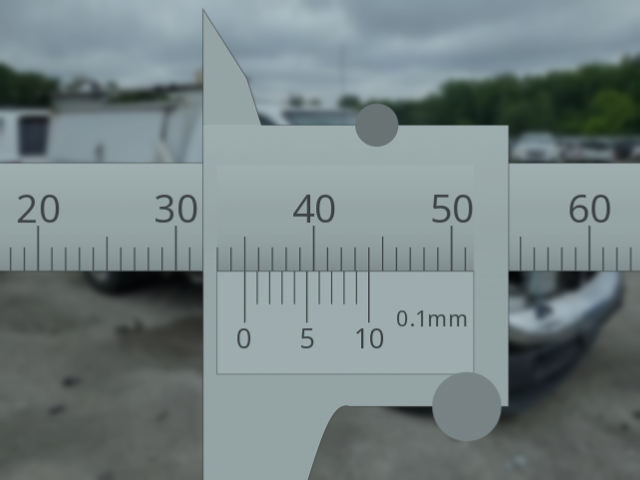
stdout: 35.0; mm
